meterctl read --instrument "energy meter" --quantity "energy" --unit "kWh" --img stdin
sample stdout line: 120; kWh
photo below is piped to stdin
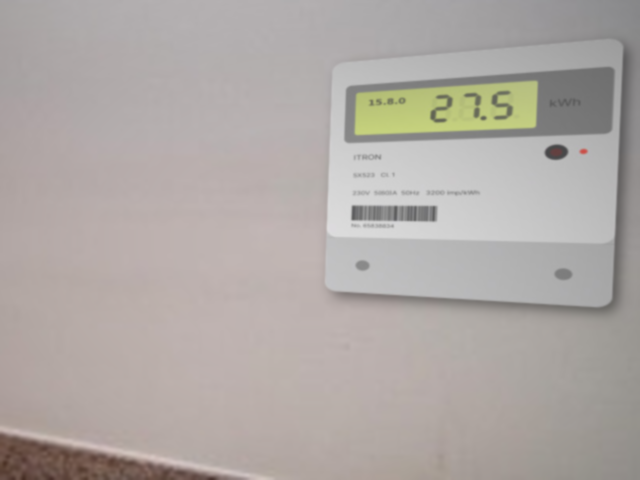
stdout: 27.5; kWh
